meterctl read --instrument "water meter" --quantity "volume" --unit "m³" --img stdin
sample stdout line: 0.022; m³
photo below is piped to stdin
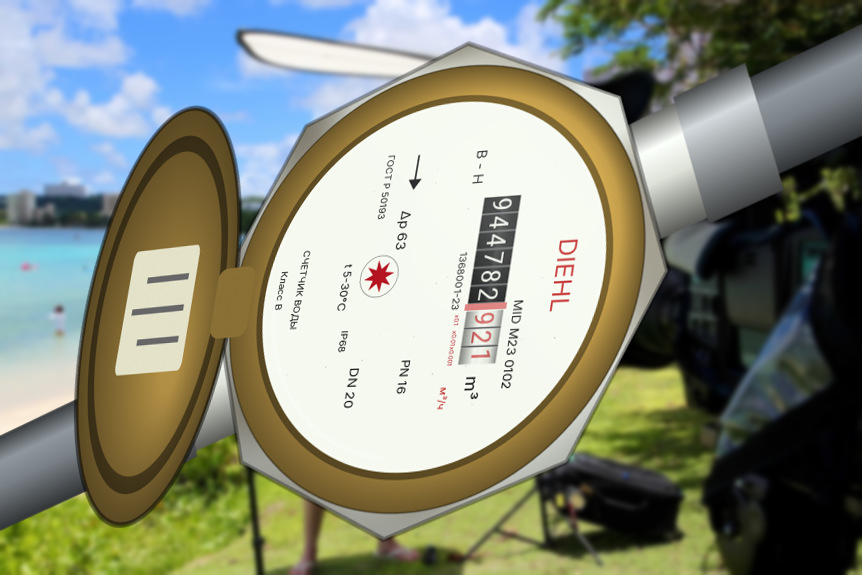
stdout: 944782.921; m³
